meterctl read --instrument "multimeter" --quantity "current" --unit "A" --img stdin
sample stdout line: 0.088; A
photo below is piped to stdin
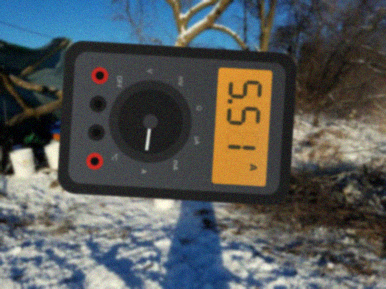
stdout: 5.51; A
